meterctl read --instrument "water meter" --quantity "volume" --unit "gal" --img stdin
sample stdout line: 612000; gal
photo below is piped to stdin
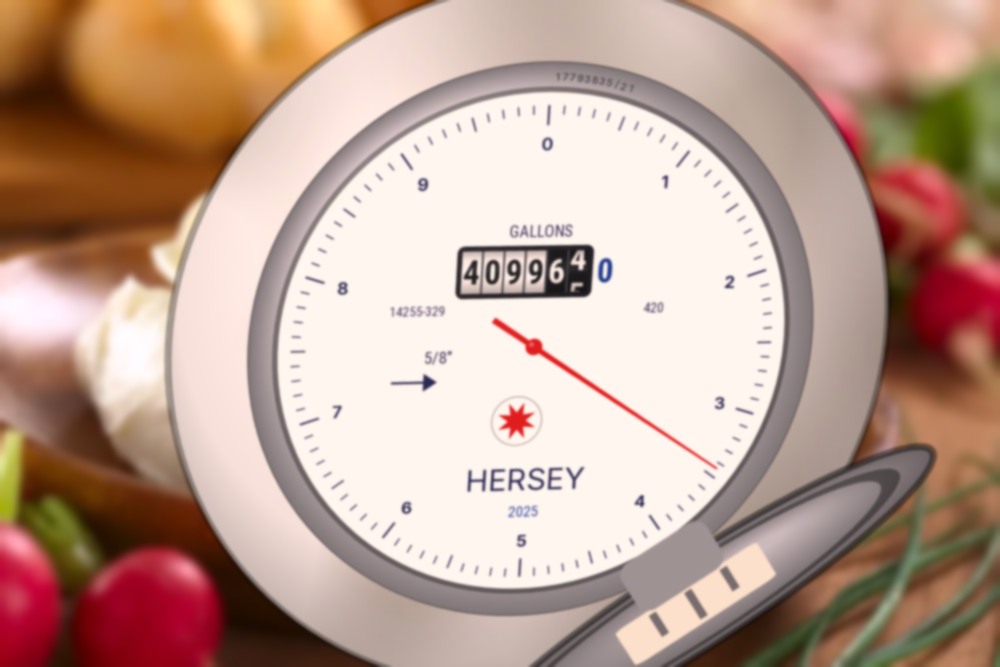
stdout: 4099643.4; gal
